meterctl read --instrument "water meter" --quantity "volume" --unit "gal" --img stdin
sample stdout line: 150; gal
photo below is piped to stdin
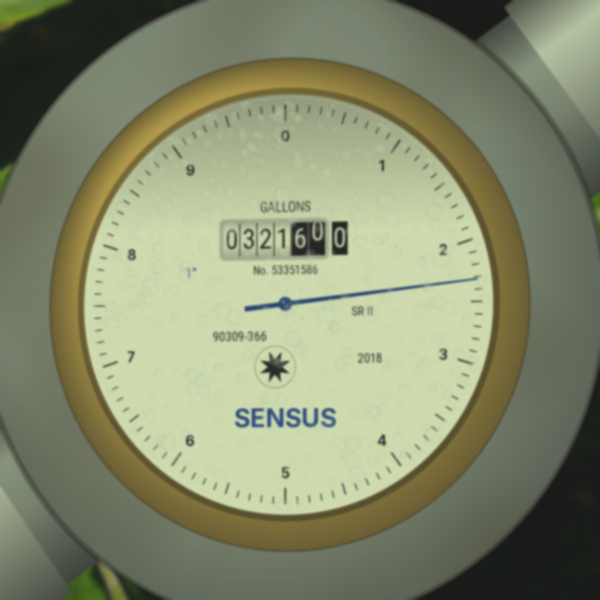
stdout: 321602.3; gal
